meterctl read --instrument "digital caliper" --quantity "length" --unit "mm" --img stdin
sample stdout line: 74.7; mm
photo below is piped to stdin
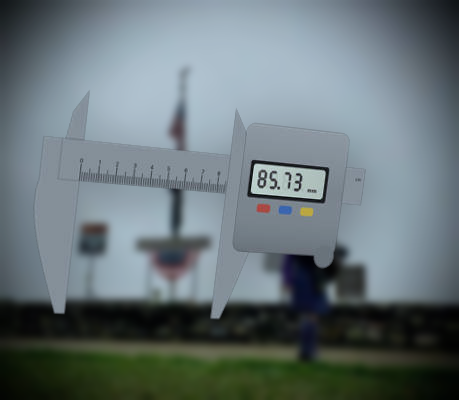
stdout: 85.73; mm
